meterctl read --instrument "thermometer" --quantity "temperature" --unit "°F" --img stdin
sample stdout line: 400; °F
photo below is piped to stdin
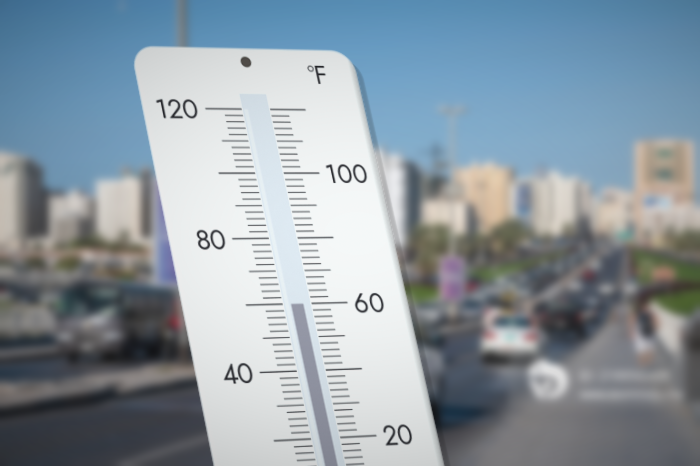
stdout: 60; °F
